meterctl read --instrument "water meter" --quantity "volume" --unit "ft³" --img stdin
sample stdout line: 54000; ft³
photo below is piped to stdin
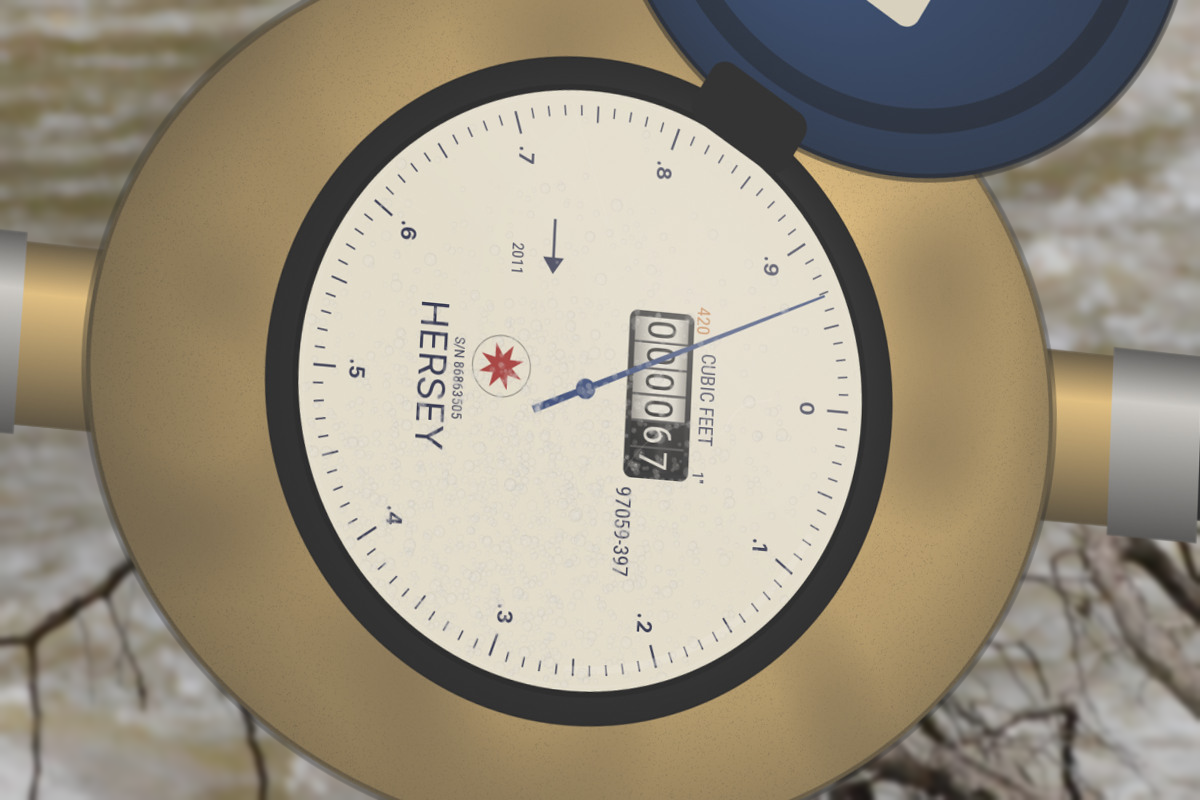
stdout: 66.93; ft³
